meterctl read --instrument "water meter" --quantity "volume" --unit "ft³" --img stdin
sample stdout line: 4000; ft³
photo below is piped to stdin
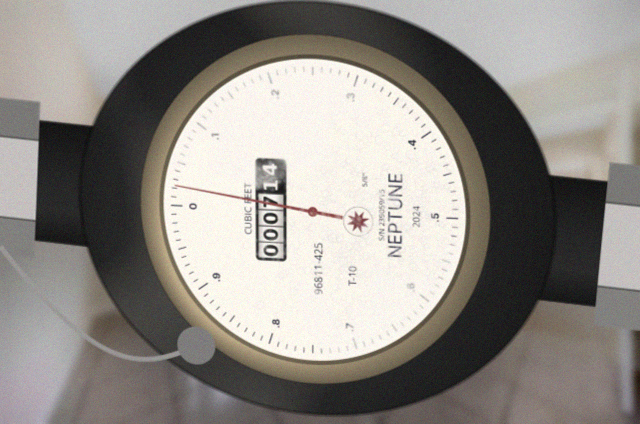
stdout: 714.02; ft³
